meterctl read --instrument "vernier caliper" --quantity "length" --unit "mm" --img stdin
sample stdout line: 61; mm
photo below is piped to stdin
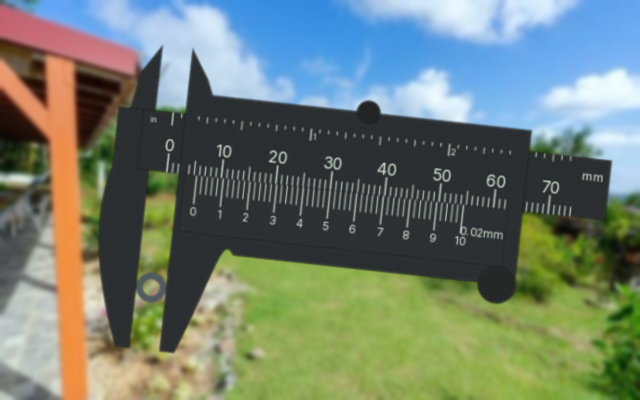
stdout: 5.5; mm
